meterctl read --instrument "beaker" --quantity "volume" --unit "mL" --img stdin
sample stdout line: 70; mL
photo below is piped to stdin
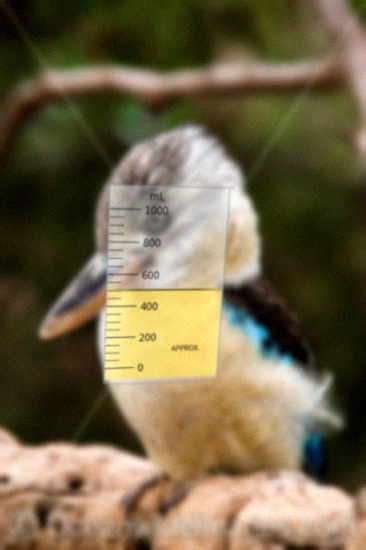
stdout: 500; mL
